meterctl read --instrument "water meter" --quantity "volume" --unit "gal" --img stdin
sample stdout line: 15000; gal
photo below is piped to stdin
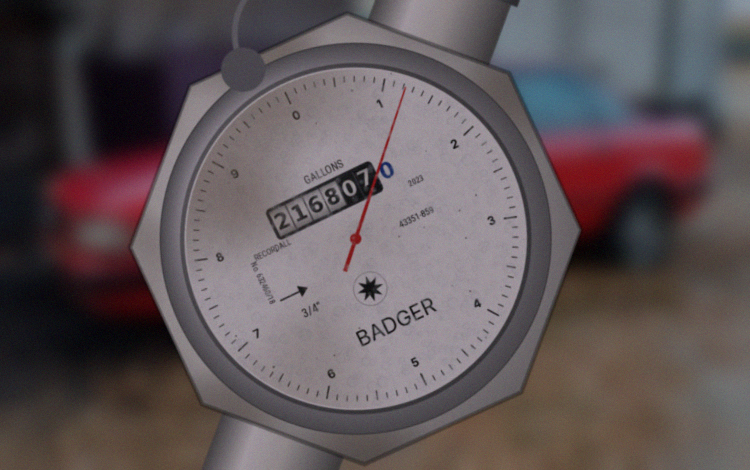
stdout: 2168071.2; gal
